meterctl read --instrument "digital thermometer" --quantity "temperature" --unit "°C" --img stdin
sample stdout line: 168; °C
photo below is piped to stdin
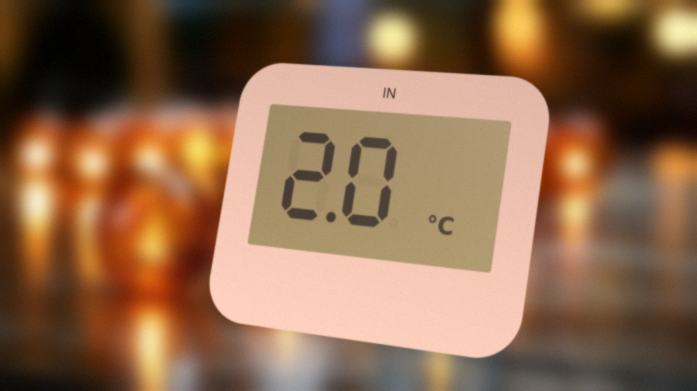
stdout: 2.0; °C
